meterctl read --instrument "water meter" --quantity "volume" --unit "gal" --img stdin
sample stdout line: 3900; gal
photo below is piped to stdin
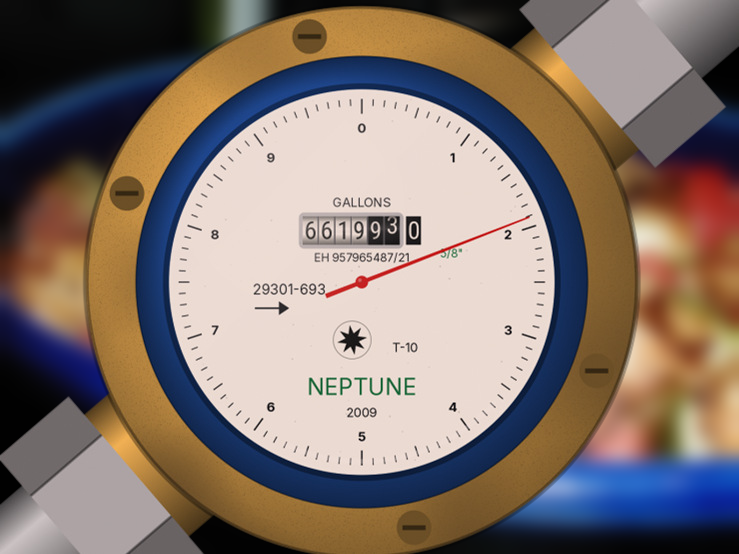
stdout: 6619931.9; gal
